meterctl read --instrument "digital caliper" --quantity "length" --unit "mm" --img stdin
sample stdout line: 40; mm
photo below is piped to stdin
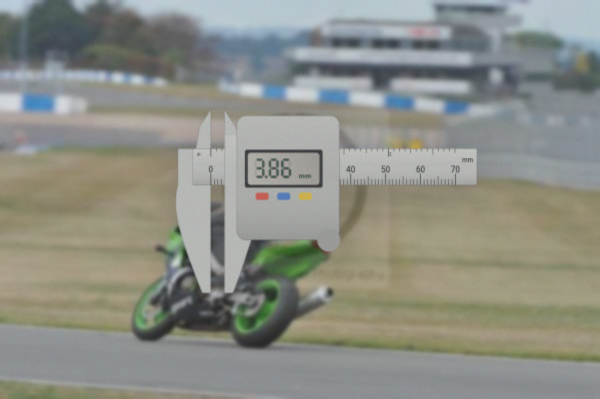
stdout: 3.86; mm
